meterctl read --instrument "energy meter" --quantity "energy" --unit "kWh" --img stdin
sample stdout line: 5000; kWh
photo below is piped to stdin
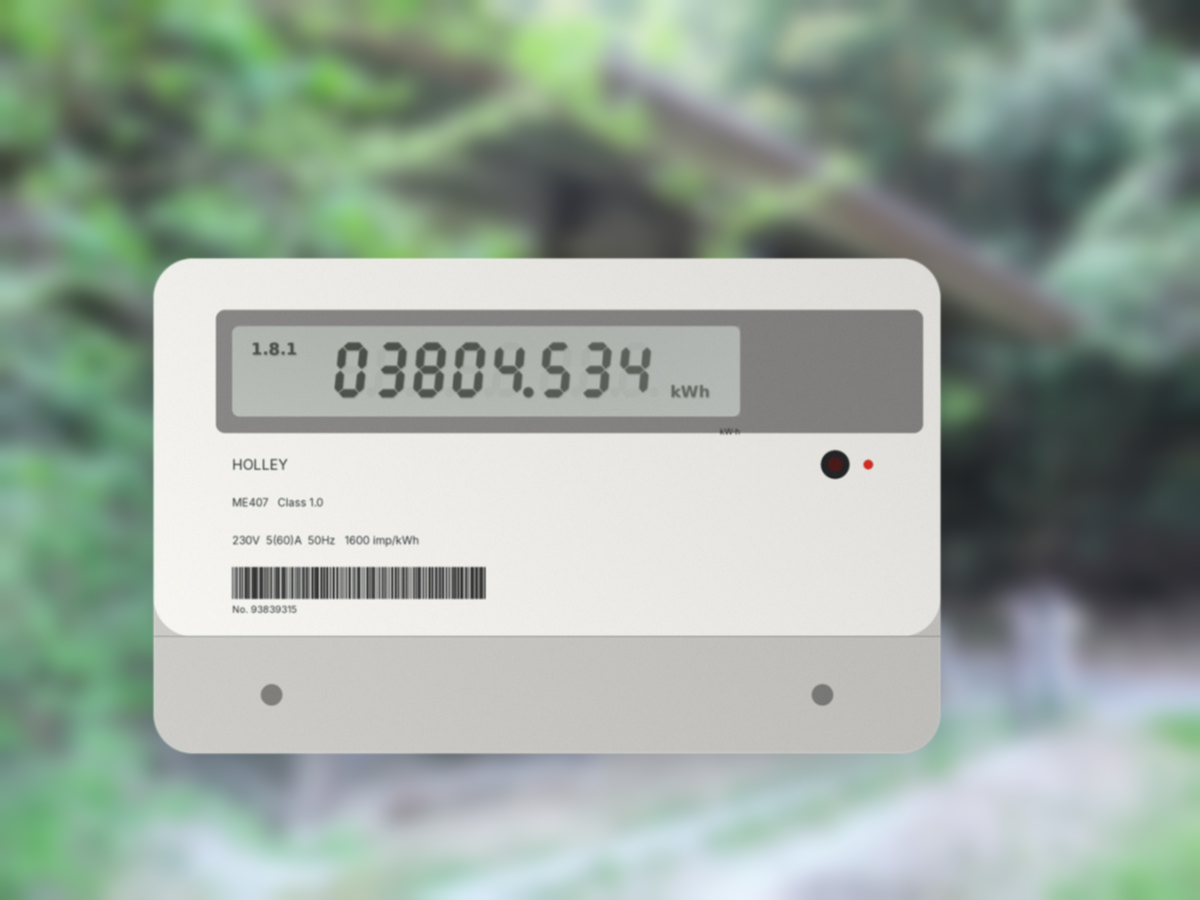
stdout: 3804.534; kWh
